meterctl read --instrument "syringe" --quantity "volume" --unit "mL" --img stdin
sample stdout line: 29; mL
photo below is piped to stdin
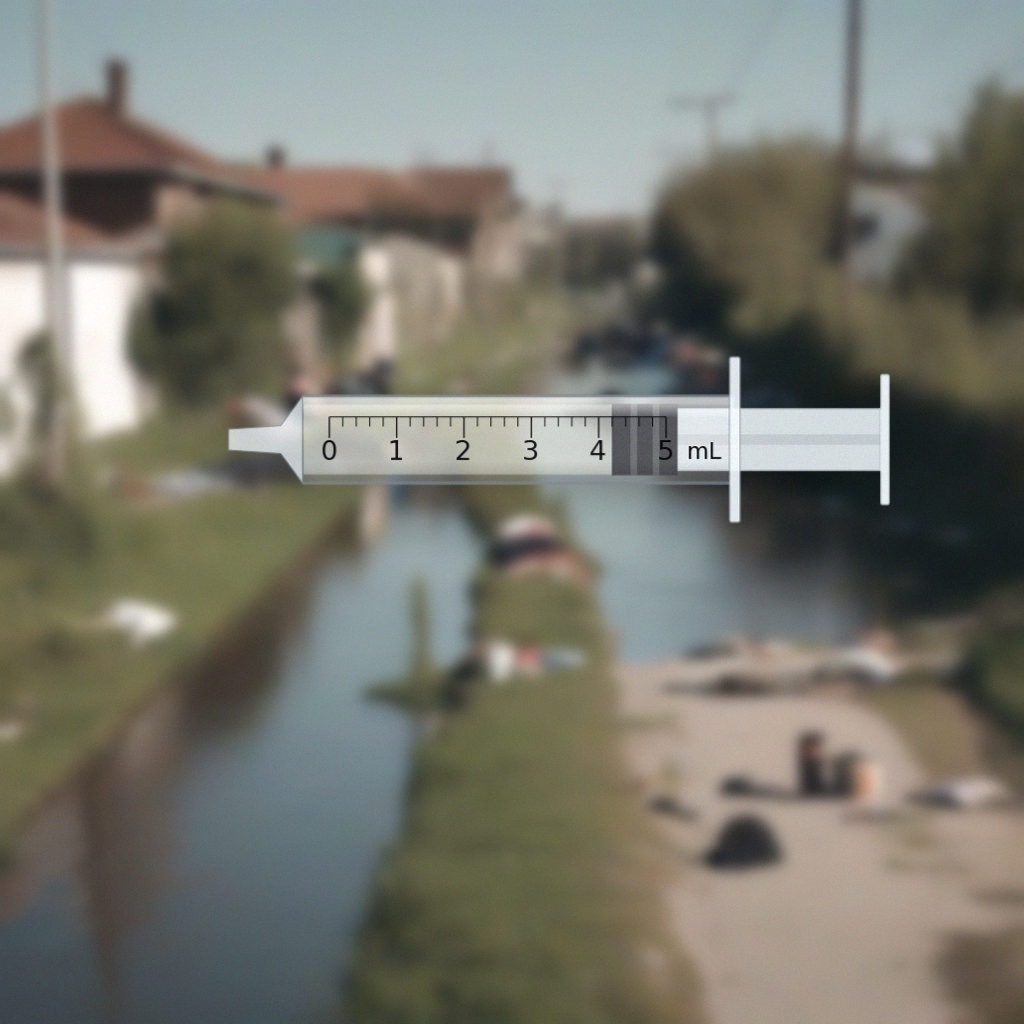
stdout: 4.2; mL
